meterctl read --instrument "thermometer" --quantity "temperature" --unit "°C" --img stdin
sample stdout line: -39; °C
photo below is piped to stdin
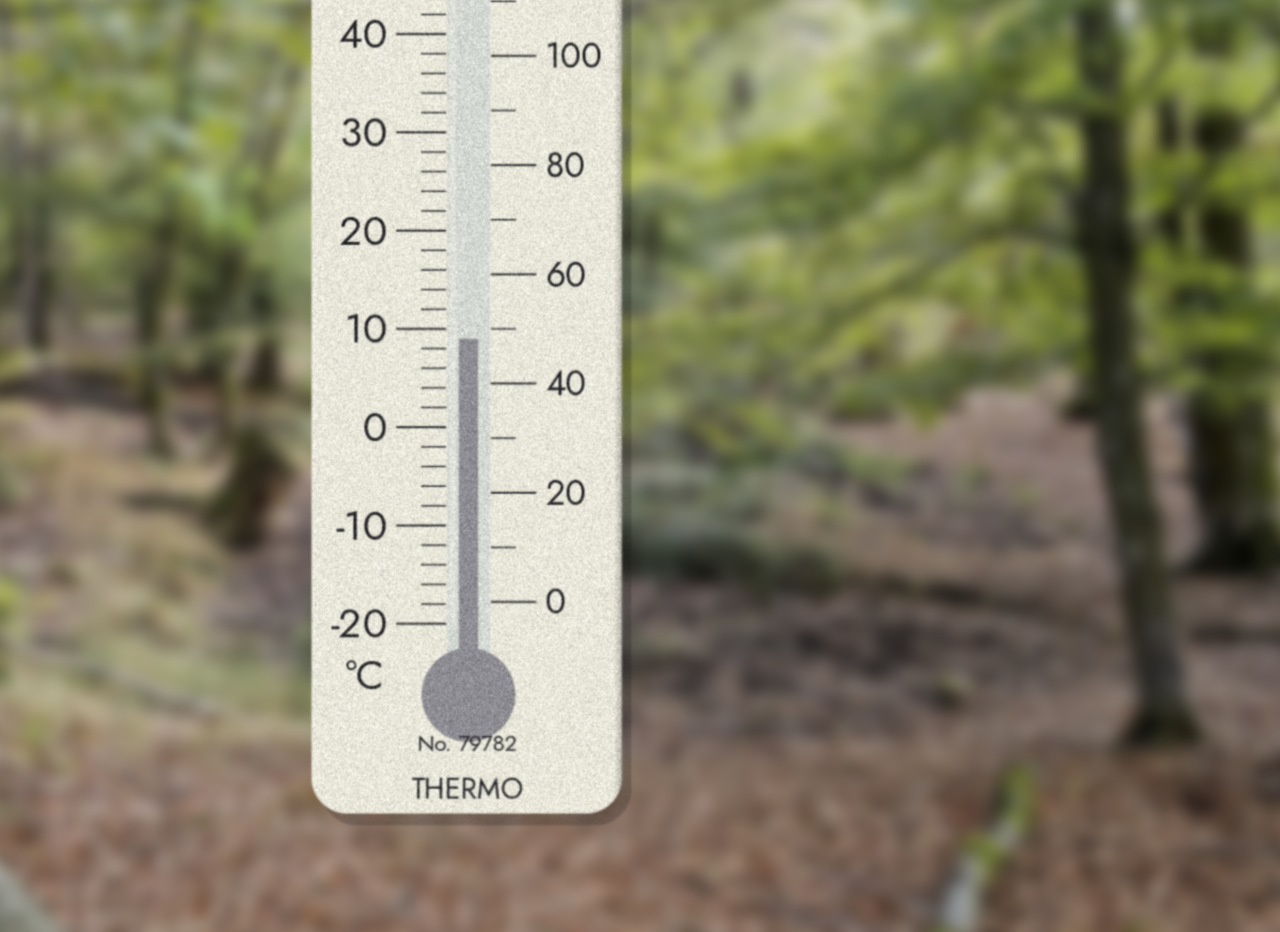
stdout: 9; °C
